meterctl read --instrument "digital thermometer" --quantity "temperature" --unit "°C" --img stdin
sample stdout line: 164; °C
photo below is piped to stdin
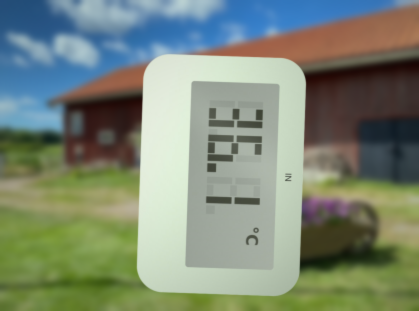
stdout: 36.1; °C
